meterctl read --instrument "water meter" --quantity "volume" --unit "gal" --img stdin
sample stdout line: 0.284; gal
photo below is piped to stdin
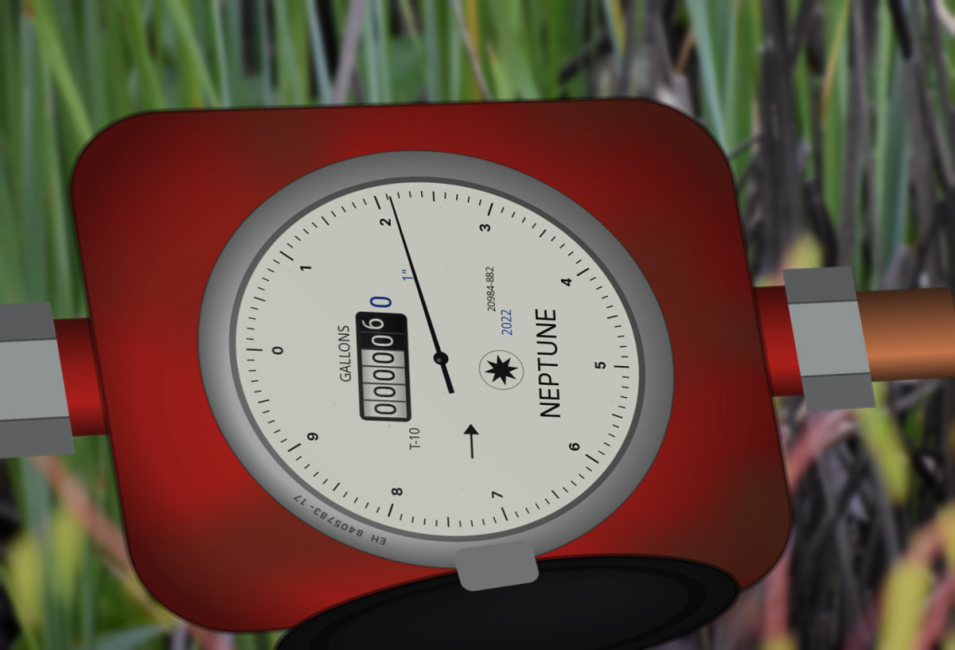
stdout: 62.1; gal
